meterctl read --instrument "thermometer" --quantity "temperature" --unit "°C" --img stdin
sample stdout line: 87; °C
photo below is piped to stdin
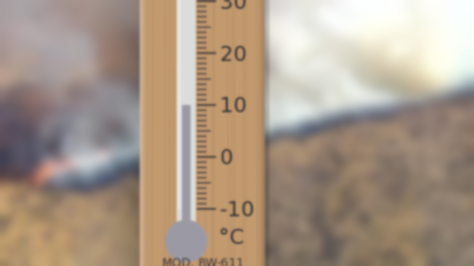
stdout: 10; °C
